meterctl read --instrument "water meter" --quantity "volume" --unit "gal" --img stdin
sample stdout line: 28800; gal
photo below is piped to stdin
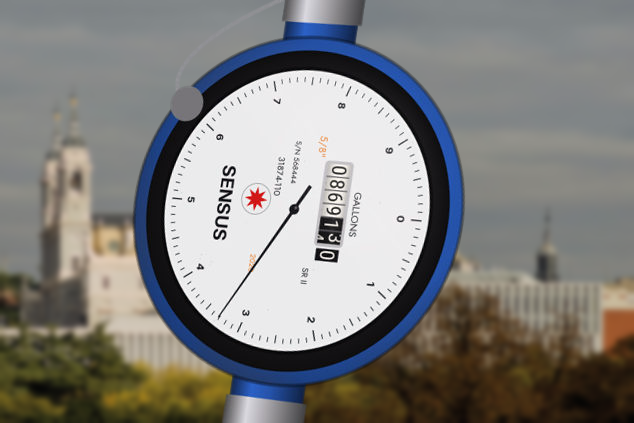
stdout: 869133.3; gal
